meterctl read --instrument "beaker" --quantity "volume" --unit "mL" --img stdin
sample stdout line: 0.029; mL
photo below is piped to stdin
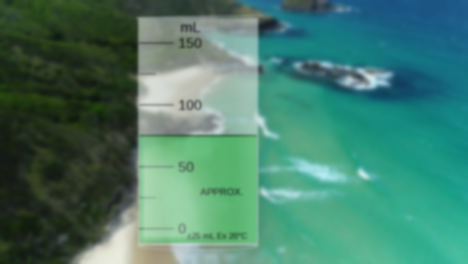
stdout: 75; mL
